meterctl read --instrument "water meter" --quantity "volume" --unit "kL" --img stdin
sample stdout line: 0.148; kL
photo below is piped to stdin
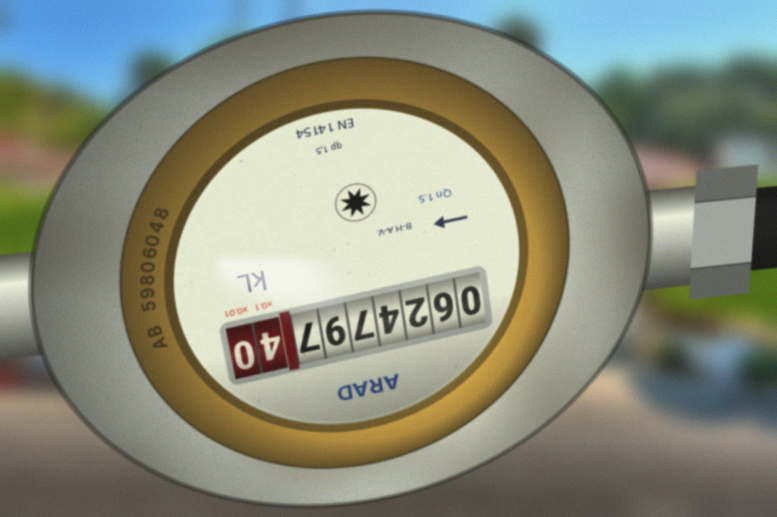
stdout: 624797.40; kL
